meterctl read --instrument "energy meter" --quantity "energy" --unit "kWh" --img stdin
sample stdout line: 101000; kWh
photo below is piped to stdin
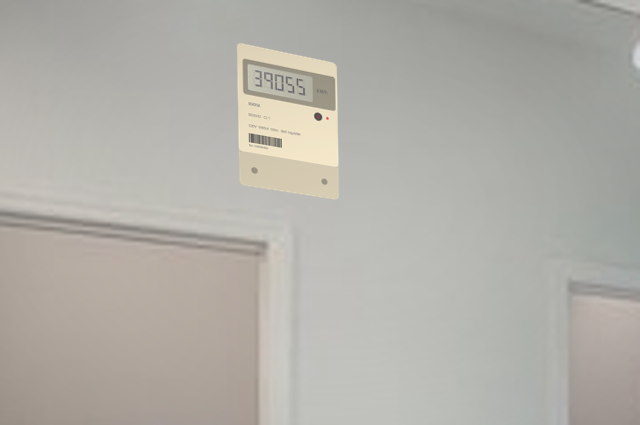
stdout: 39055; kWh
